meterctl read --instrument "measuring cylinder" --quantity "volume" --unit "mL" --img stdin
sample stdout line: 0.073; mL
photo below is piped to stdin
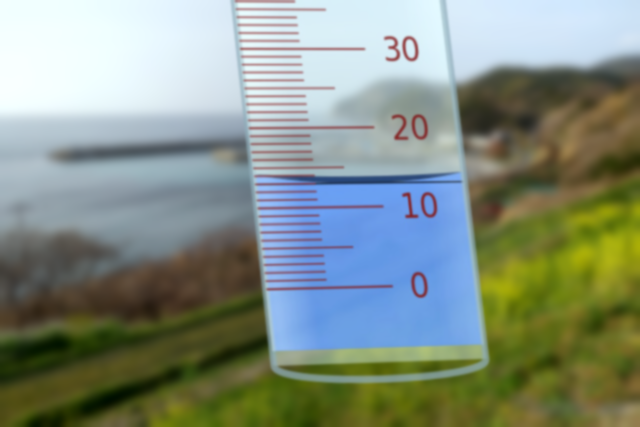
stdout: 13; mL
